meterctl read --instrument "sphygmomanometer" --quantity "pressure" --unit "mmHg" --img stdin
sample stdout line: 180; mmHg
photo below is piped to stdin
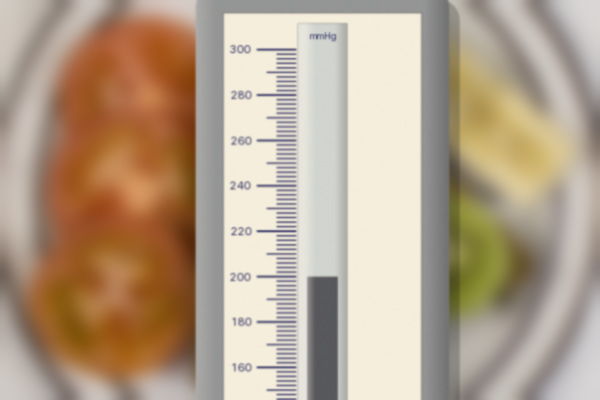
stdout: 200; mmHg
